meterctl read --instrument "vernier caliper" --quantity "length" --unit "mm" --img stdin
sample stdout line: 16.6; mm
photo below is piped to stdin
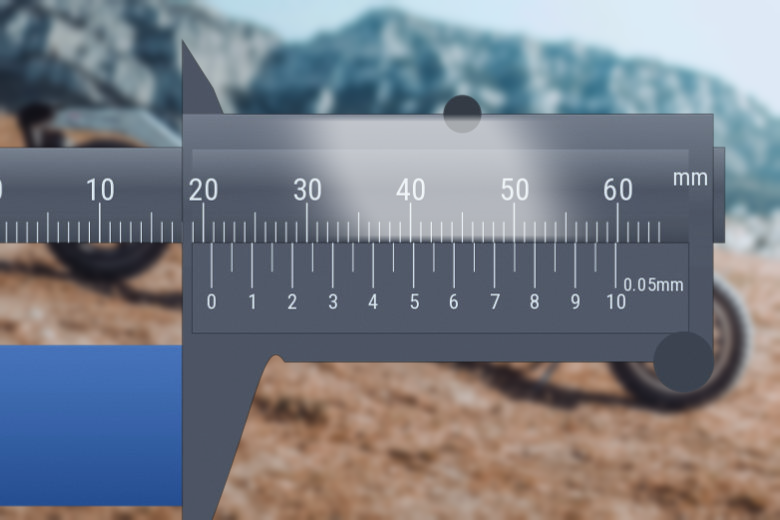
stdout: 20.8; mm
